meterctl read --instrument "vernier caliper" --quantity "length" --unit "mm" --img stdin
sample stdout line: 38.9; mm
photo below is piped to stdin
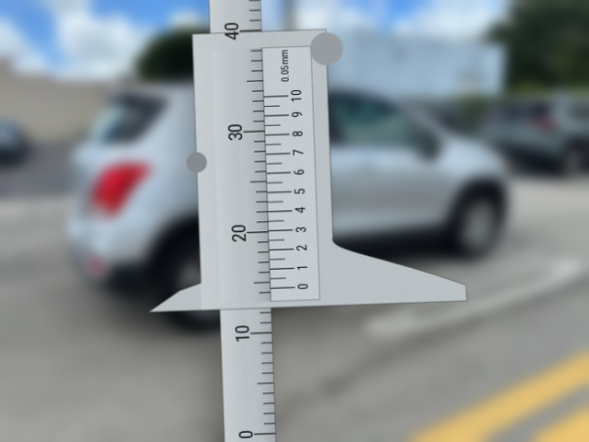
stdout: 14.4; mm
